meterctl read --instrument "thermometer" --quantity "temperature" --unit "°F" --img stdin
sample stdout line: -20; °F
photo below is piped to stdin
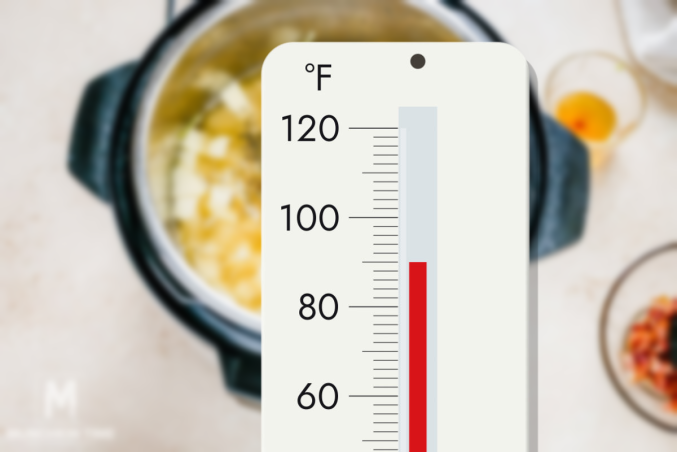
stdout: 90; °F
